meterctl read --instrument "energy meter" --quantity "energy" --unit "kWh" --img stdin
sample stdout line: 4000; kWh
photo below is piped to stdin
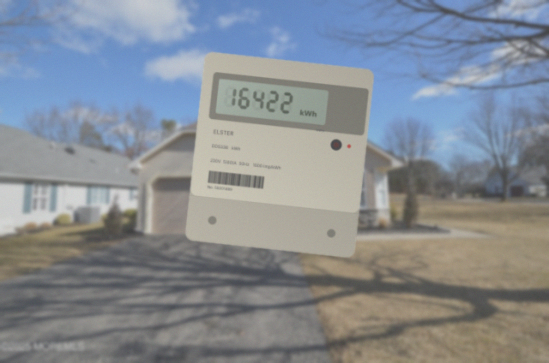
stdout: 16422; kWh
